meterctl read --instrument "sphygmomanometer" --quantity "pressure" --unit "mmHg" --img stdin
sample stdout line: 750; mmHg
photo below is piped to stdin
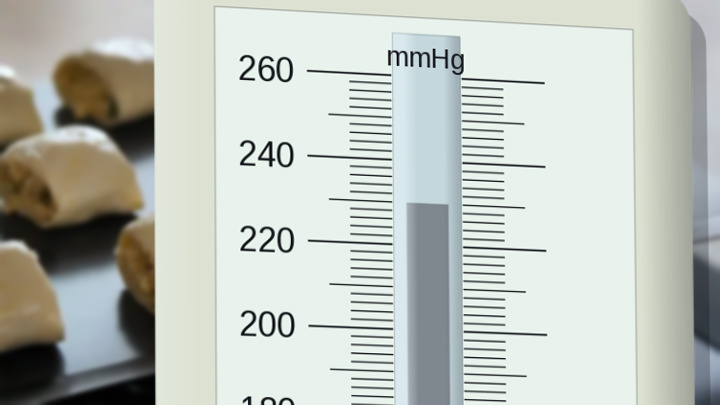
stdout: 230; mmHg
